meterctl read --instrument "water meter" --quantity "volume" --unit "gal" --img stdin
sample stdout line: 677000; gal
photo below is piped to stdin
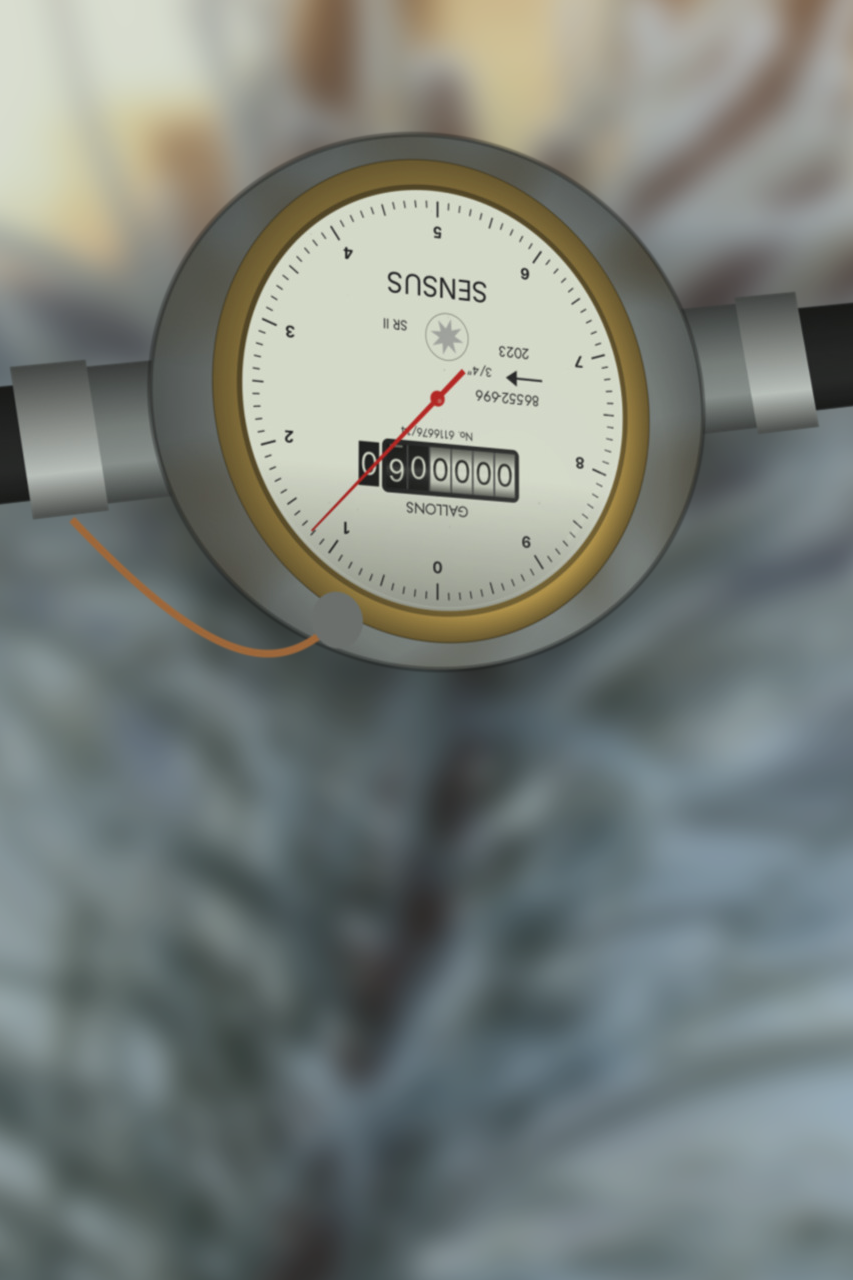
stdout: 61.2; gal
